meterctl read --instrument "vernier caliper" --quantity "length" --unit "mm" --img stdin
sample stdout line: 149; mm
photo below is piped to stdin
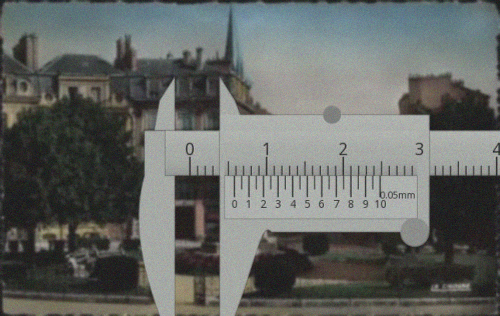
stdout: 5.8; mm
